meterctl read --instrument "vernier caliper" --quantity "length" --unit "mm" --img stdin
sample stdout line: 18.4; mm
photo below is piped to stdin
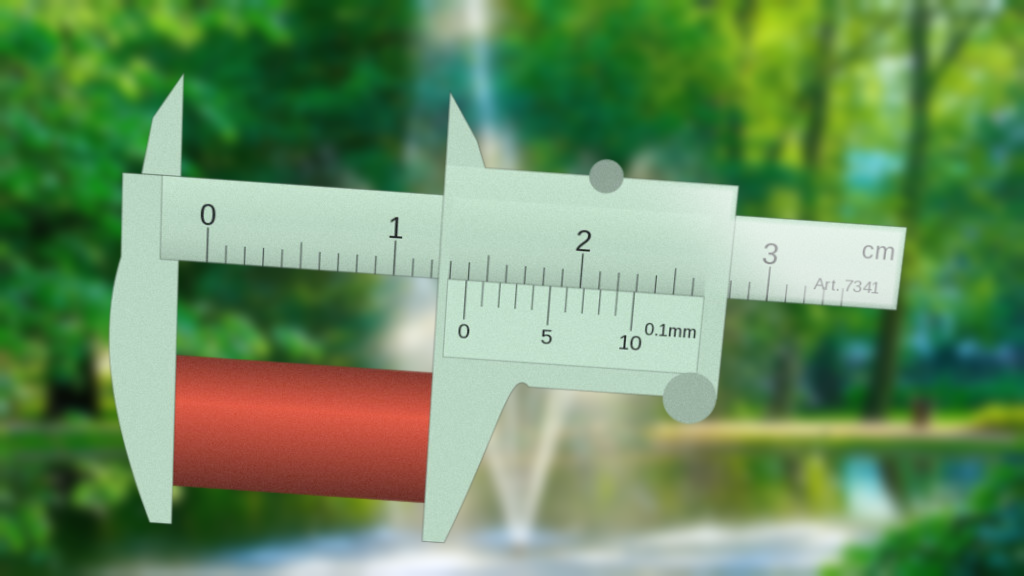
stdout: 13.9; mm
